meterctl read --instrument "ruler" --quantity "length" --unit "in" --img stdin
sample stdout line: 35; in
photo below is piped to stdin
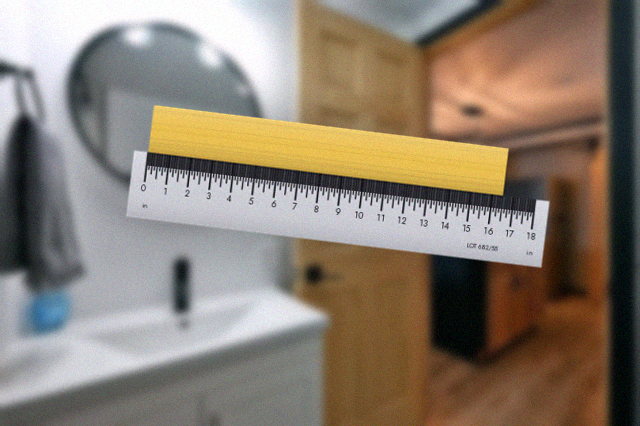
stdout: 16.5; in
